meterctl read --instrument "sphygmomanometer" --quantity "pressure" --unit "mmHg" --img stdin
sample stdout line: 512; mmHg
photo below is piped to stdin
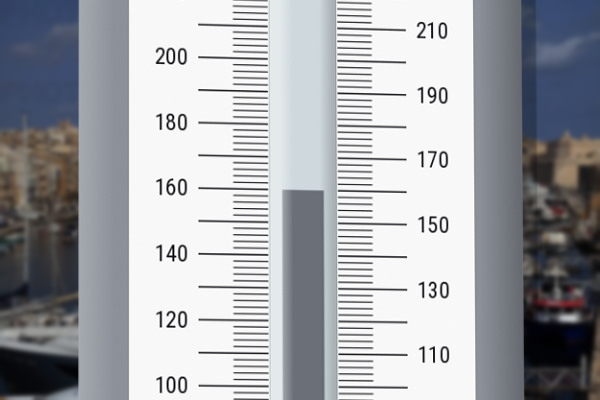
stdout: 160; mmHg
